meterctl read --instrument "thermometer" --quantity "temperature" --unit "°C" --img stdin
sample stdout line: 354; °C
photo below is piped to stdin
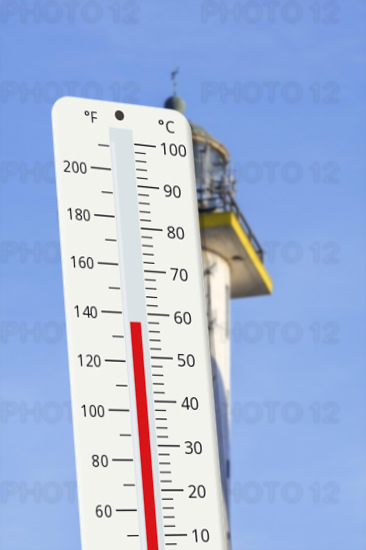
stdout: 58; °C
